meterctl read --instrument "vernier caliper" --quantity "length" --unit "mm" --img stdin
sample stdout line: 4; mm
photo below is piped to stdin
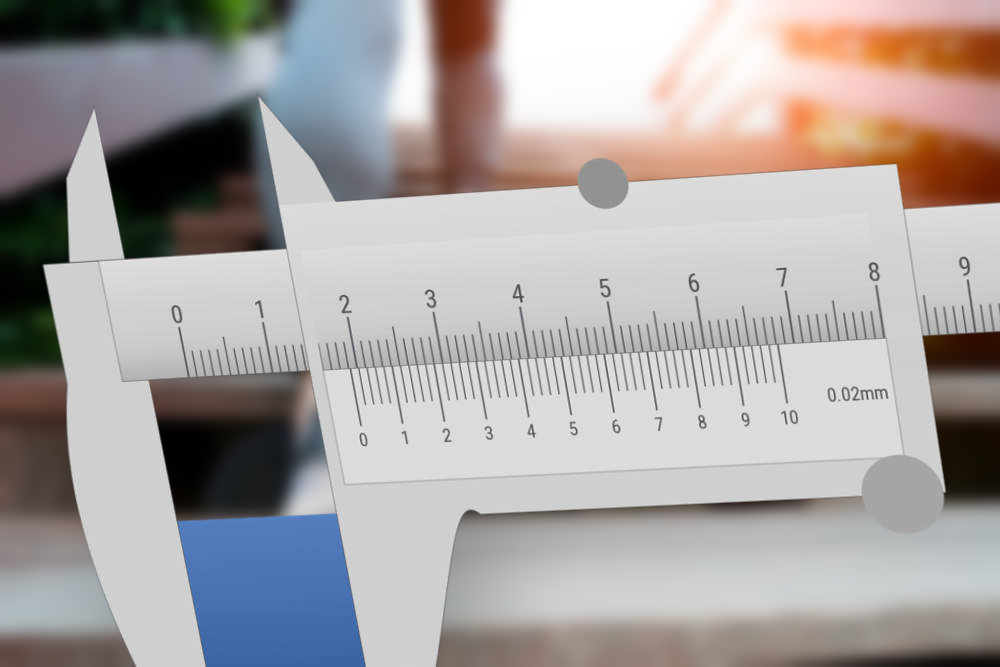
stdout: 19.2; mm
